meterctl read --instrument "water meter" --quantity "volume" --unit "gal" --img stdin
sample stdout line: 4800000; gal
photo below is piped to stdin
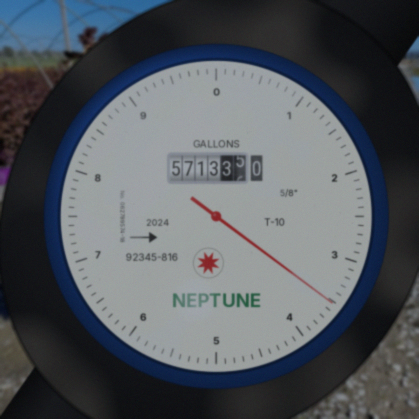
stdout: 5713353.5; gal
